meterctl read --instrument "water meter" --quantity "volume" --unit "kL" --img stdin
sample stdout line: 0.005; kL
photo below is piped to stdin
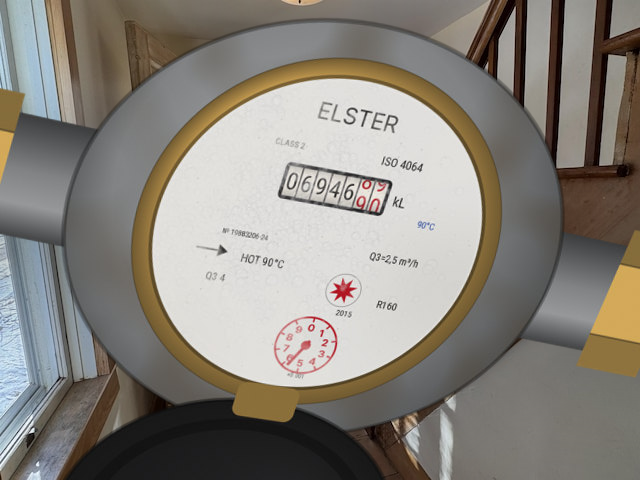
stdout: 6946.895; kL
